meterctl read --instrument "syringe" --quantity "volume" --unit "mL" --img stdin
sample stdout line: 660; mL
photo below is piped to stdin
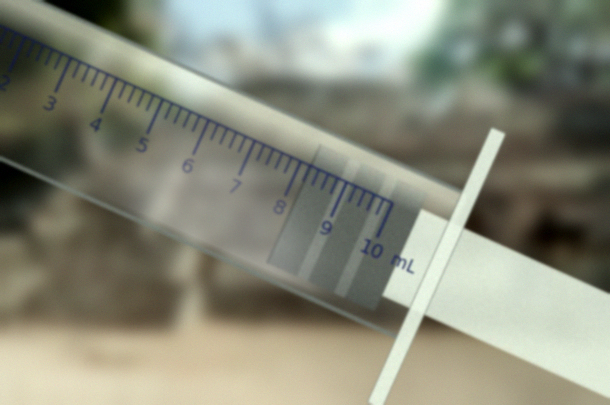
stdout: 8.2; mL
